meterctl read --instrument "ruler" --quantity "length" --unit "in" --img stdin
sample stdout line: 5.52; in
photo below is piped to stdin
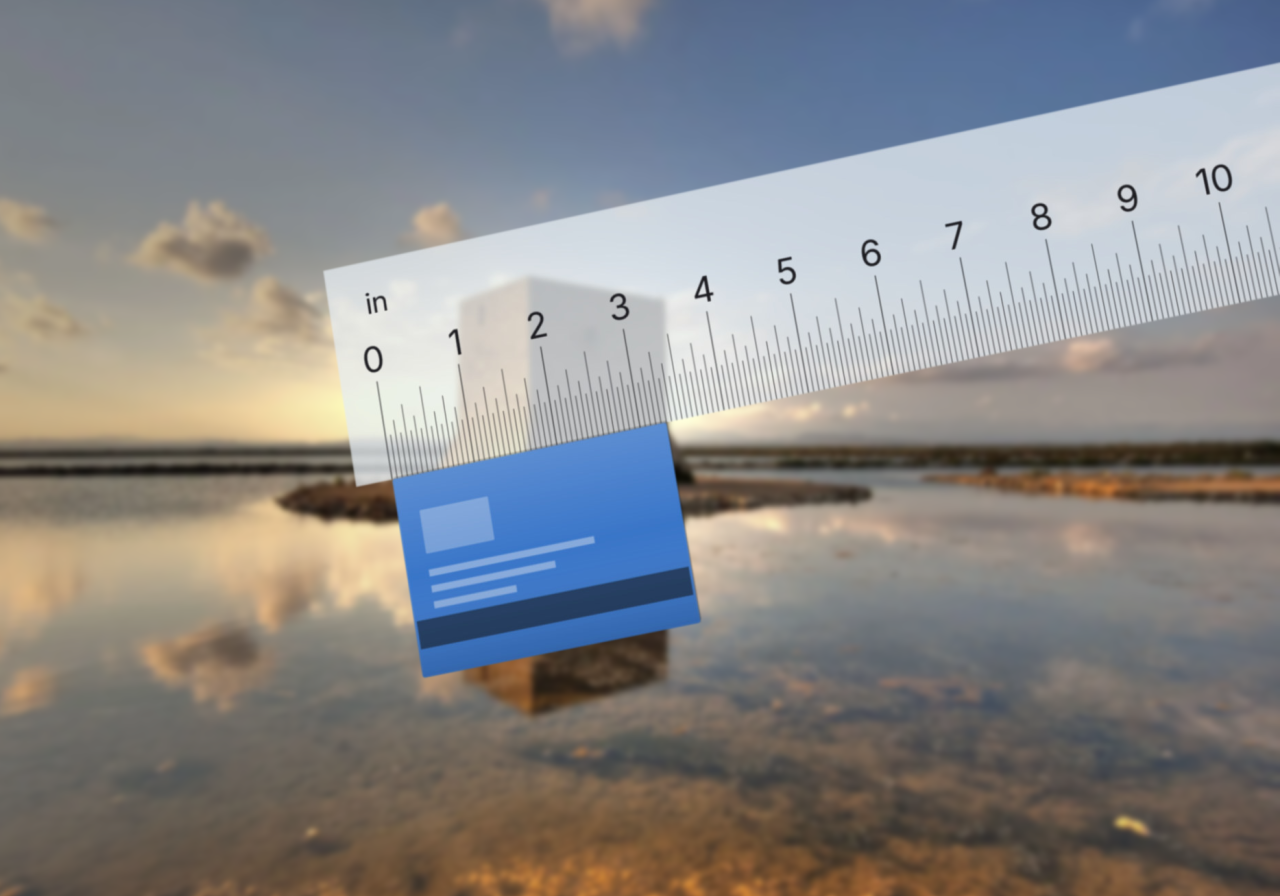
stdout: 3.3125; in
